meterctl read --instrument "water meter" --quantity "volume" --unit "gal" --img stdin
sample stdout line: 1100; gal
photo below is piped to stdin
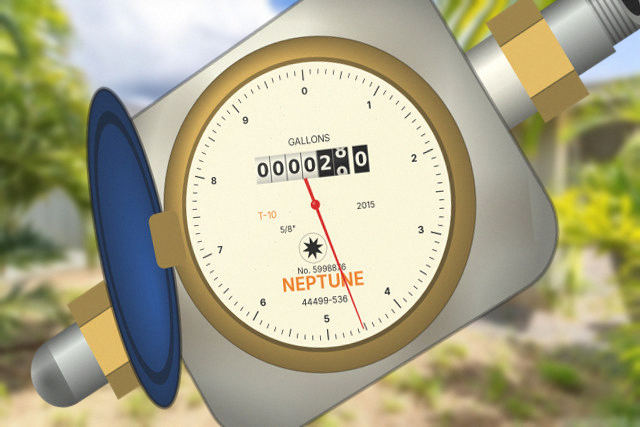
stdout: 284.5; gal
